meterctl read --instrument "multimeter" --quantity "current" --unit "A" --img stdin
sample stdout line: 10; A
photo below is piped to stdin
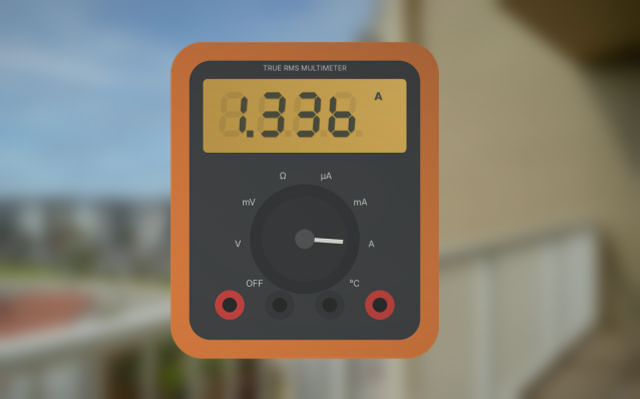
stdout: 1.336; A
